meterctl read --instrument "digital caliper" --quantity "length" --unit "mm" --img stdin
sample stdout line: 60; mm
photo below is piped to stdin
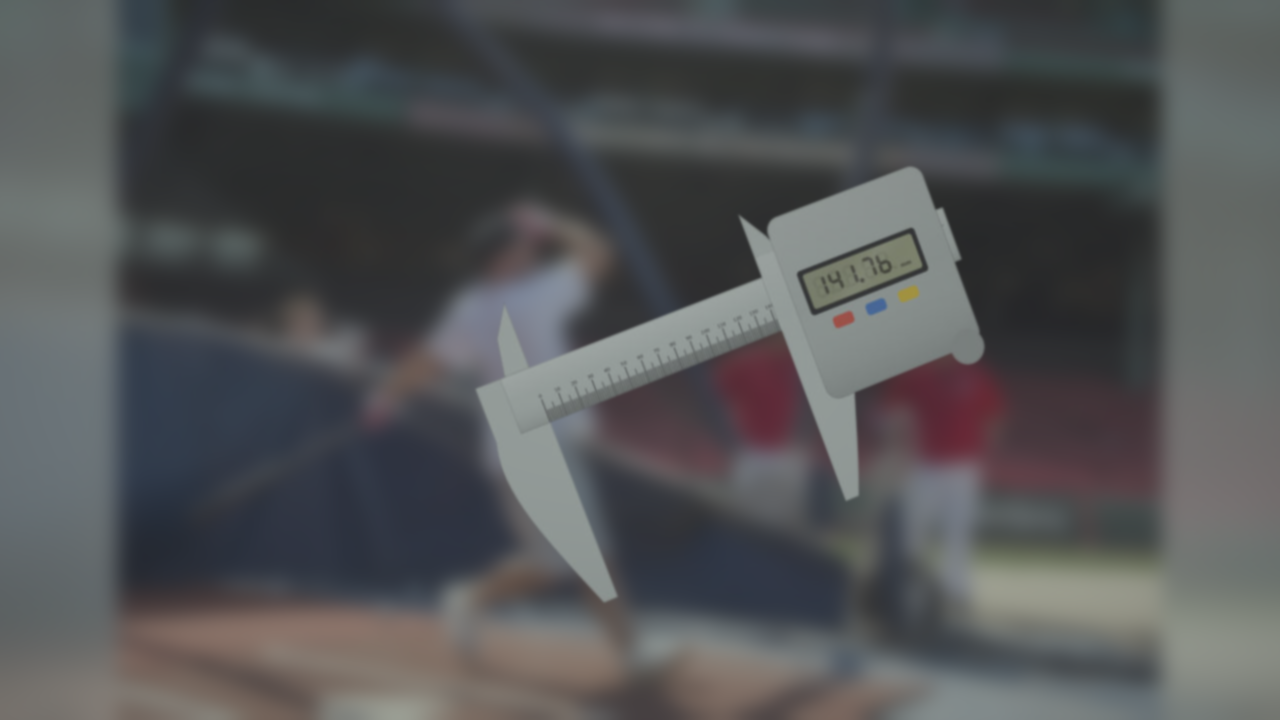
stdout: 141.76; mm
